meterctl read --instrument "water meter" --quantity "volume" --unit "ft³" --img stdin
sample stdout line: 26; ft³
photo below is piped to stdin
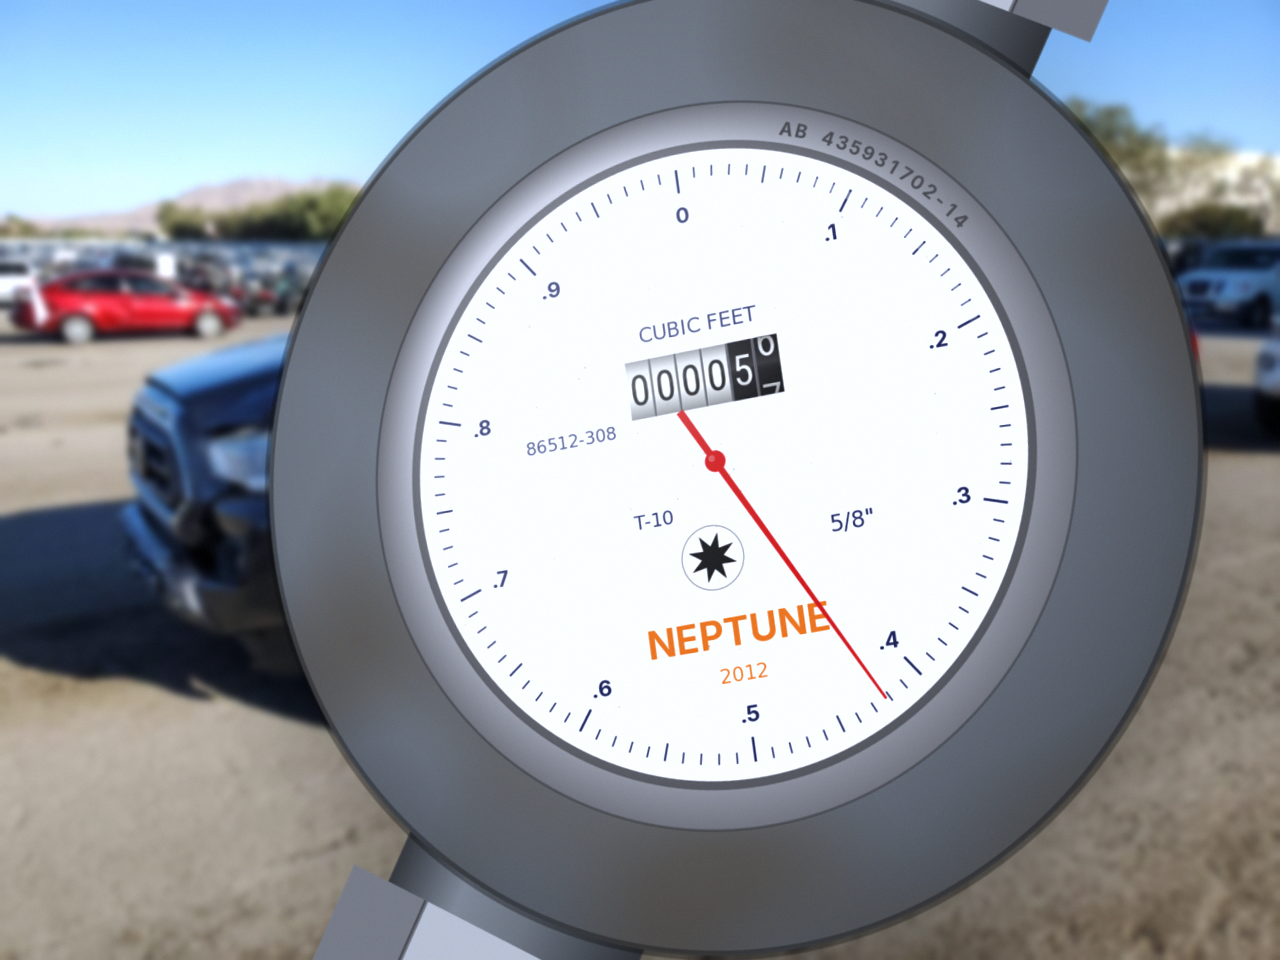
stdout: 56.42; ft³
